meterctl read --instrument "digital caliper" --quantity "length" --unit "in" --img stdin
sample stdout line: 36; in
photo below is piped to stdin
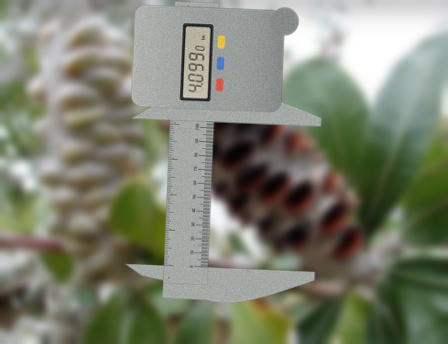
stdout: 4.0990; in
